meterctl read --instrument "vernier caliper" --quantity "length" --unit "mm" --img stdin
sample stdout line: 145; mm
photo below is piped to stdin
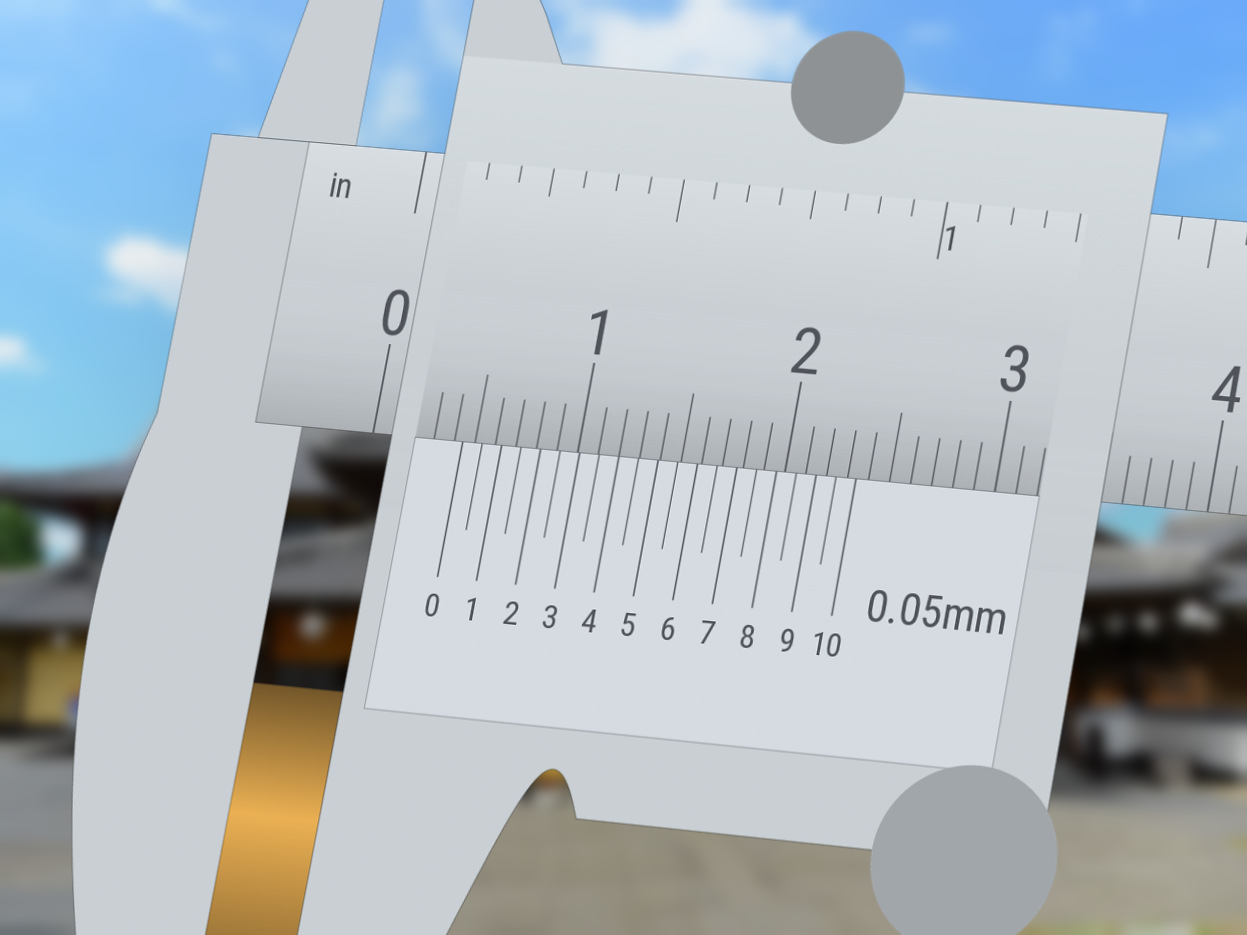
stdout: 4.4; mm
